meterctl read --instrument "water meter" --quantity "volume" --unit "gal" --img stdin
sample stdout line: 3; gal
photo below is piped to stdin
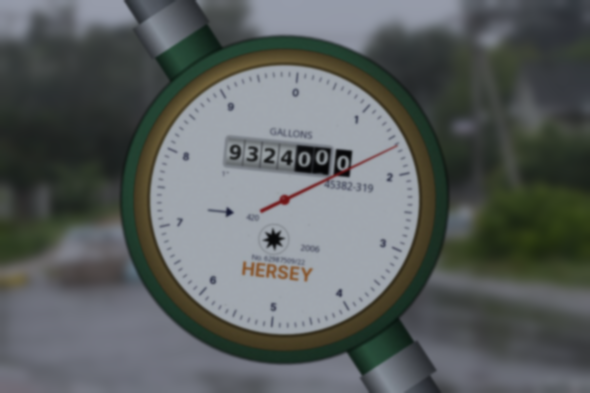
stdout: 9324001.6; gal
